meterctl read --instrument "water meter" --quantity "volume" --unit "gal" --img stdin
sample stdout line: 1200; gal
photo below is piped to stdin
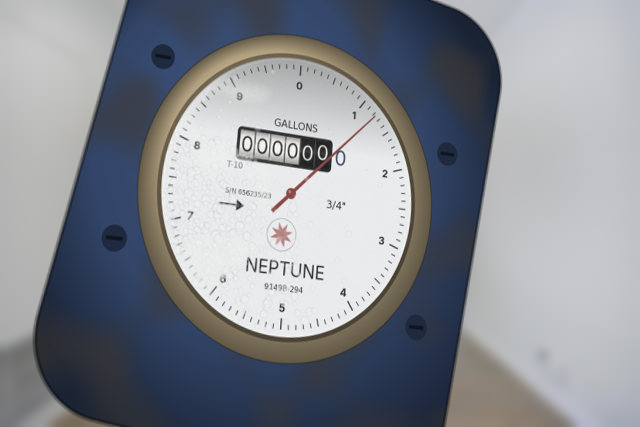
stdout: 1.2; gal
